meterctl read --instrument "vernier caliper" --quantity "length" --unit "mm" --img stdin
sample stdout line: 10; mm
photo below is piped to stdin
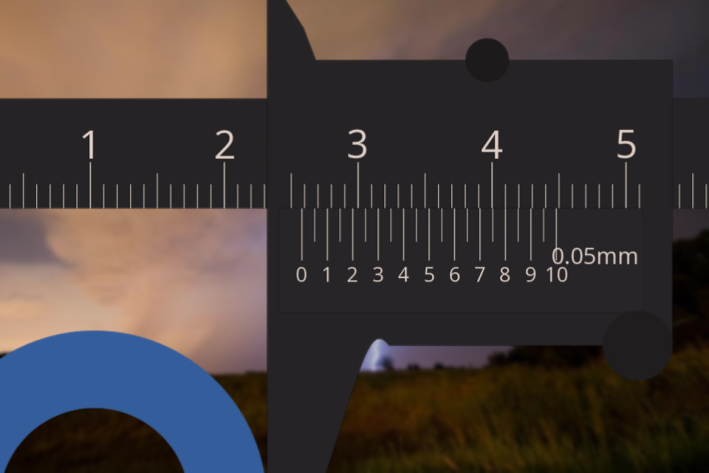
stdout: 25.8; mm
